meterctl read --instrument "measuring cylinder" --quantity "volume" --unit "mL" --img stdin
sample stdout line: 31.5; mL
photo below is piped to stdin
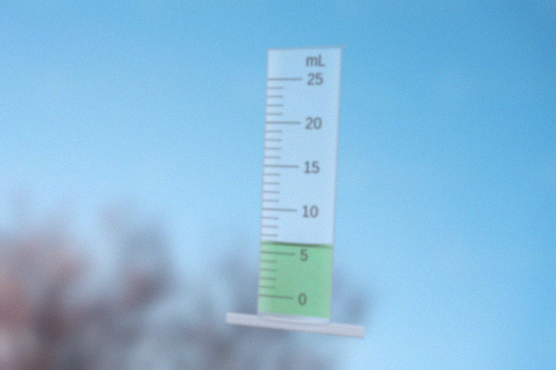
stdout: 6; mL
